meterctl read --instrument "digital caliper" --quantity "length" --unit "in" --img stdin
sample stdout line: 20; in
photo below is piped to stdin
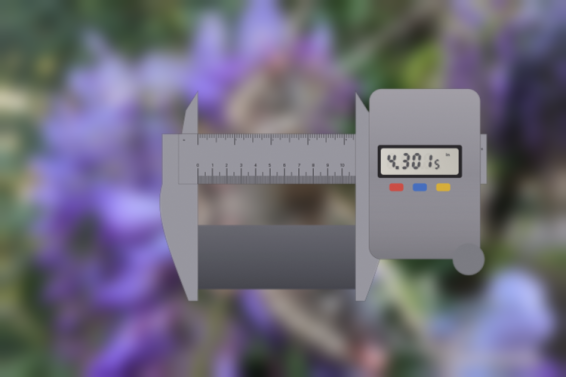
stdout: 4.3015; in
